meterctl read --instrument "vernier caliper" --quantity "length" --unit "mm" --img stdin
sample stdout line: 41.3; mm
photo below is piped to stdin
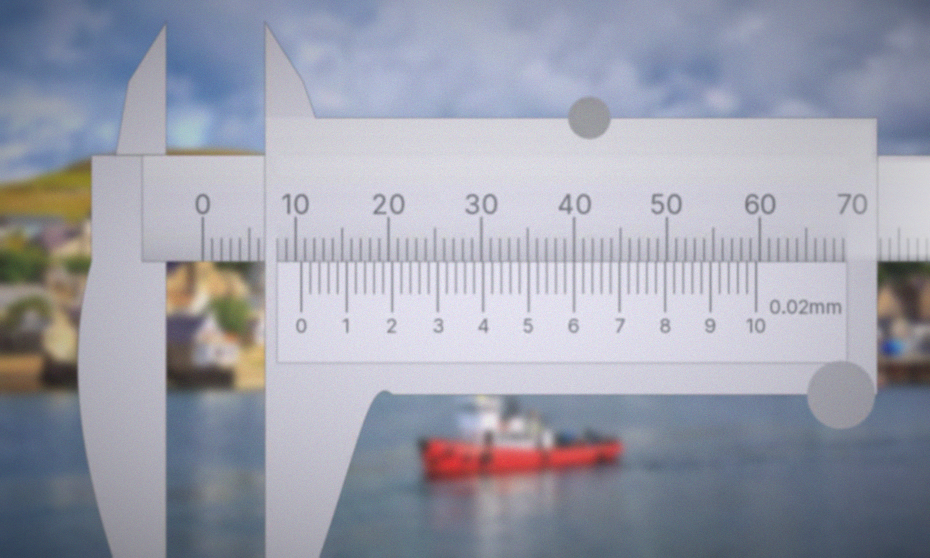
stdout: 10.6; mm
